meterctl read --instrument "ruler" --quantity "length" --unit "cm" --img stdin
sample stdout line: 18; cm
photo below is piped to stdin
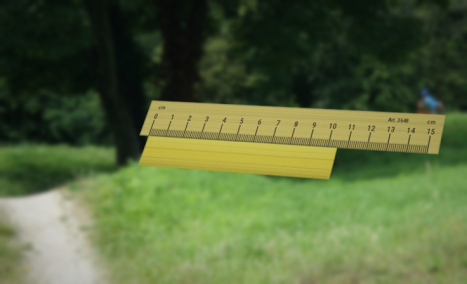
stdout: 10.5; cm
